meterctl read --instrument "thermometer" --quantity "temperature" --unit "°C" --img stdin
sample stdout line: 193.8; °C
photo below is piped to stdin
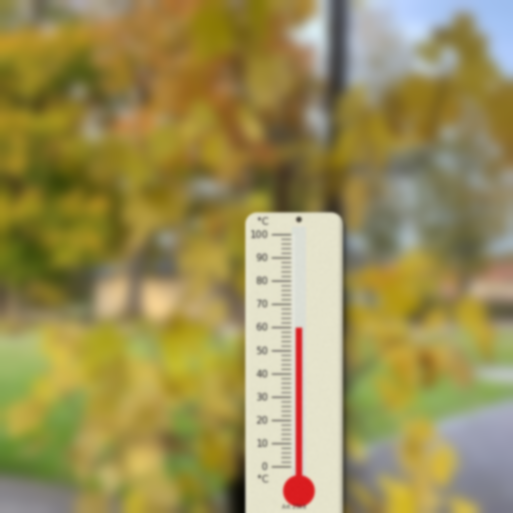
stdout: 60; °C
